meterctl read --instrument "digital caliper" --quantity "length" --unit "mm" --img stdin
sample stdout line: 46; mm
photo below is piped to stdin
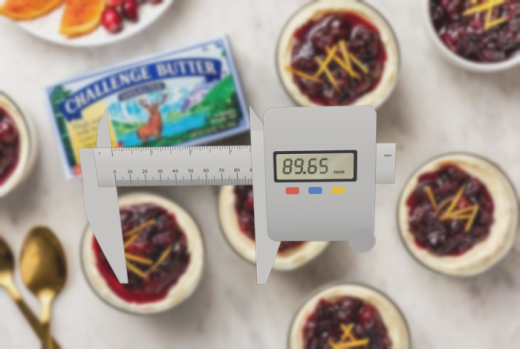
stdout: 89.65; mm
